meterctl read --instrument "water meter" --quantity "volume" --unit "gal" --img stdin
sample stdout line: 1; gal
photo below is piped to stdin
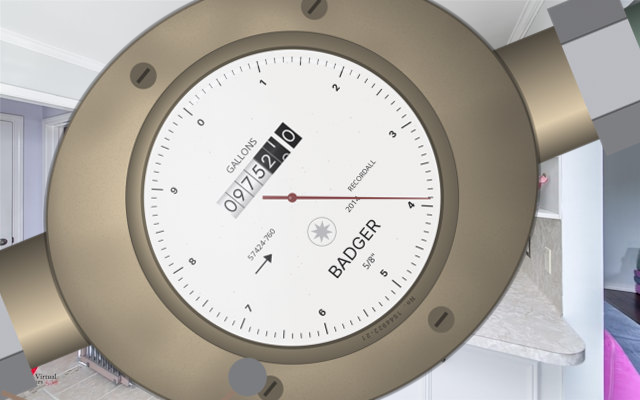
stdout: 975213.9; gal
